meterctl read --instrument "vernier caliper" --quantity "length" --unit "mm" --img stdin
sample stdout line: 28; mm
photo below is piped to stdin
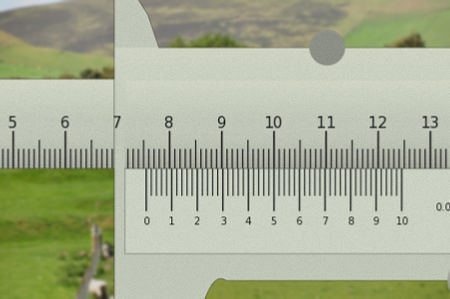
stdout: 75.5; mm
